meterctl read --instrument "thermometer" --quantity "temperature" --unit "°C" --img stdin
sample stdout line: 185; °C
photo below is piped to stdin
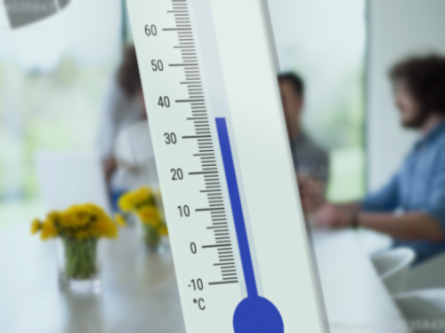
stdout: 35; °C
